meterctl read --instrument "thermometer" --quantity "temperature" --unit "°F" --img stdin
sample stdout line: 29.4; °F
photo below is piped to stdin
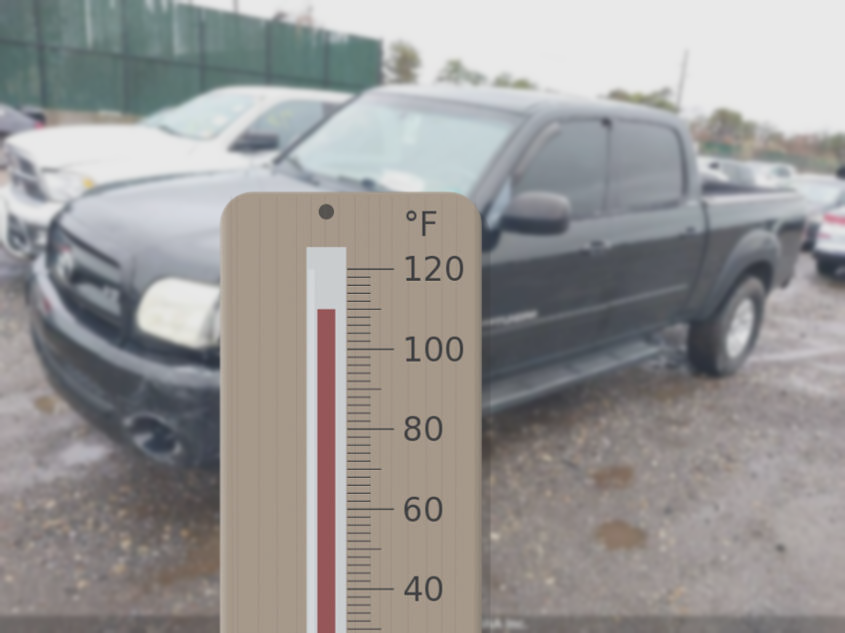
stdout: 110; °F
